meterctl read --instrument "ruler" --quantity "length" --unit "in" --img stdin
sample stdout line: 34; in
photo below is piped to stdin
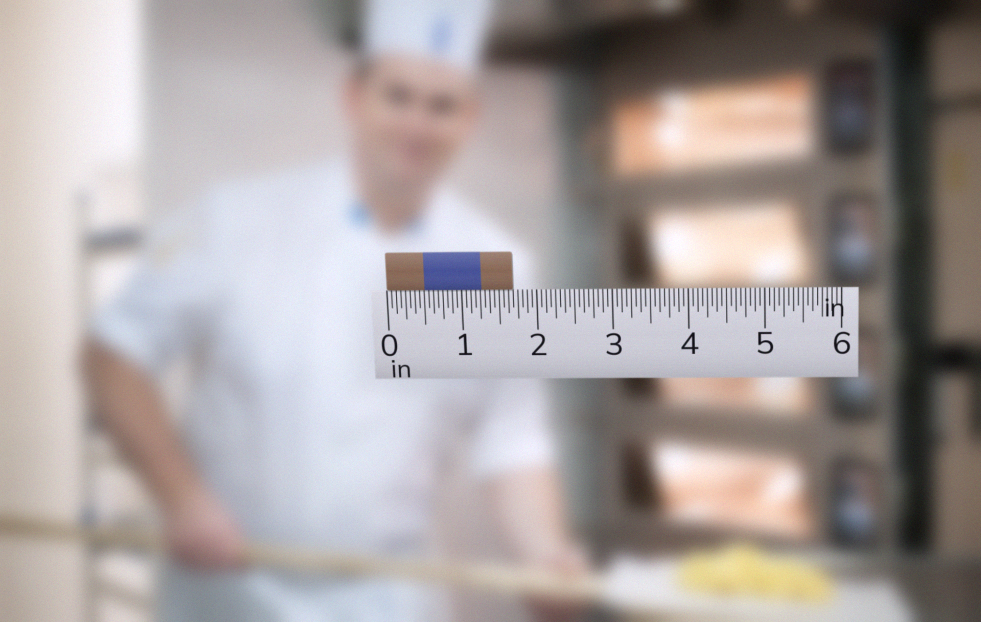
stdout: 1.6875; in
